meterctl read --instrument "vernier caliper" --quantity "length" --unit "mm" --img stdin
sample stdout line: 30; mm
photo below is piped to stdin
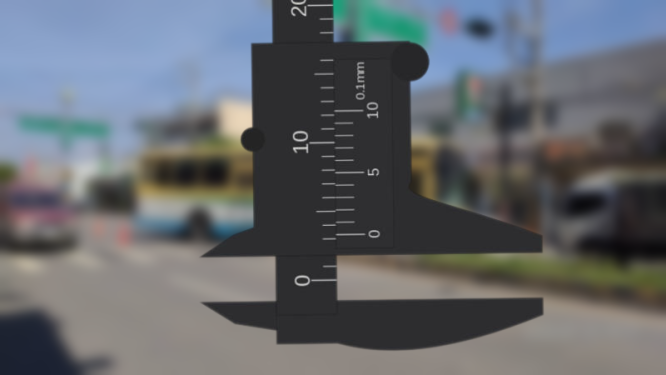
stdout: 3.3; mm
